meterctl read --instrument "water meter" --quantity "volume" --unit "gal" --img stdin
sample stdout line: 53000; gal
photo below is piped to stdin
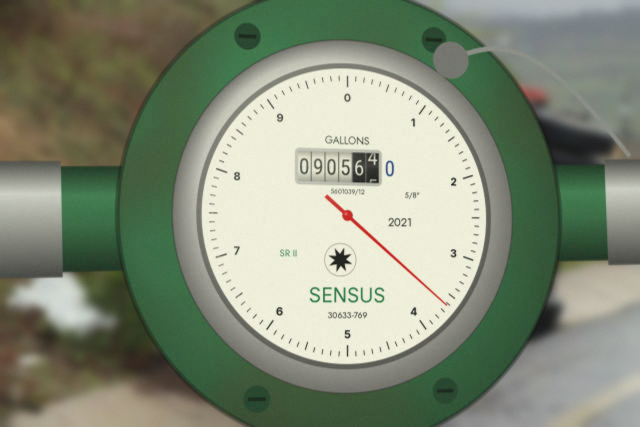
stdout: 905643.6; gal
